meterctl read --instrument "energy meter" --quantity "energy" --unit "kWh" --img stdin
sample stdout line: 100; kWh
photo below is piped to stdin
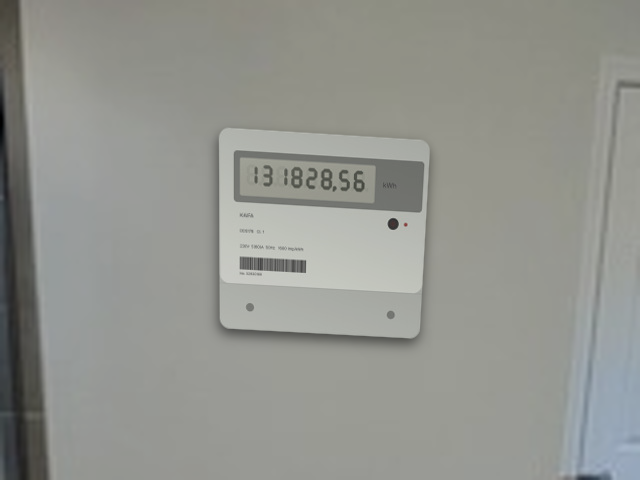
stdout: 131828.56; kWh
